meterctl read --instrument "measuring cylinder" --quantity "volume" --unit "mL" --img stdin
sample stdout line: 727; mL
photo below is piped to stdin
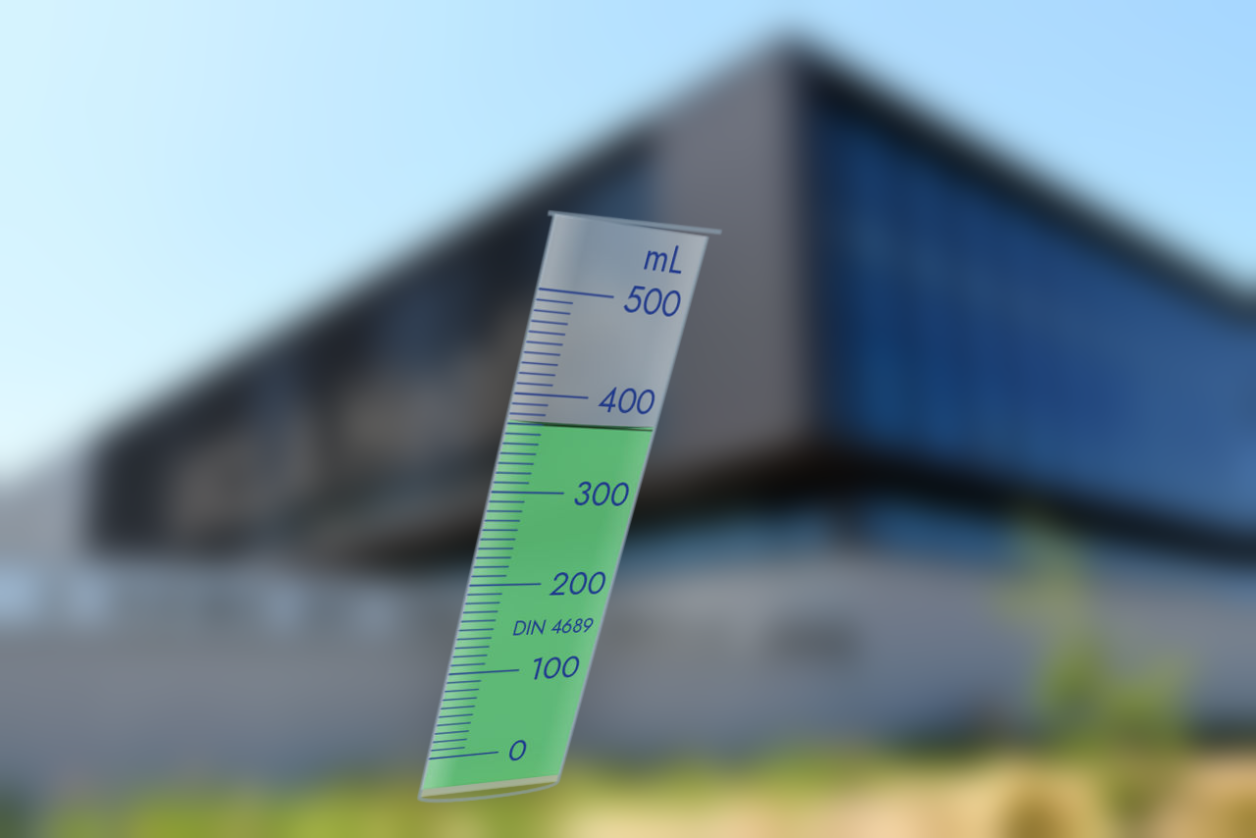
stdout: 370; mL
